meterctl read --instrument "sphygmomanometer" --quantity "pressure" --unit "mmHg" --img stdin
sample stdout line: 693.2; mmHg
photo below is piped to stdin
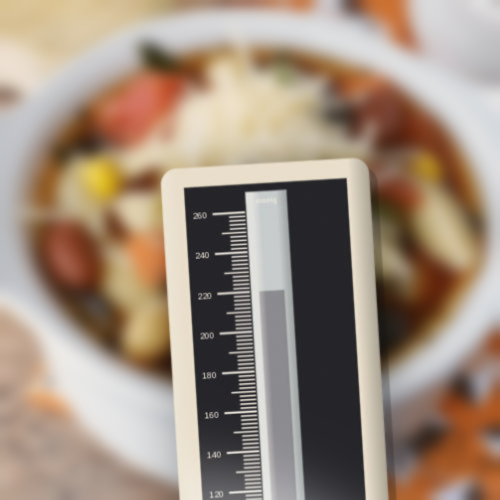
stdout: 220; mmHg
